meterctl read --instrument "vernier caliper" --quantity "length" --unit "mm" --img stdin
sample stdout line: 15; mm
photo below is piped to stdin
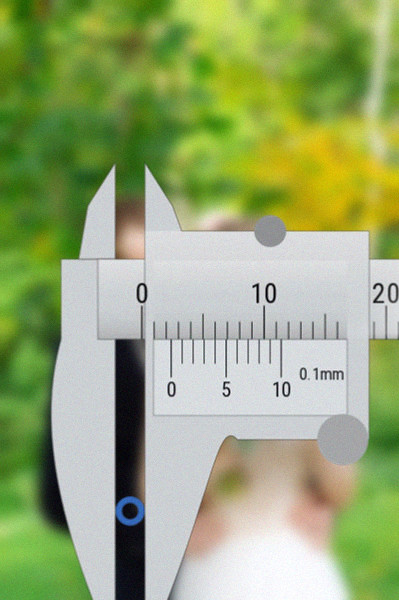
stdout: 2.4; mm
